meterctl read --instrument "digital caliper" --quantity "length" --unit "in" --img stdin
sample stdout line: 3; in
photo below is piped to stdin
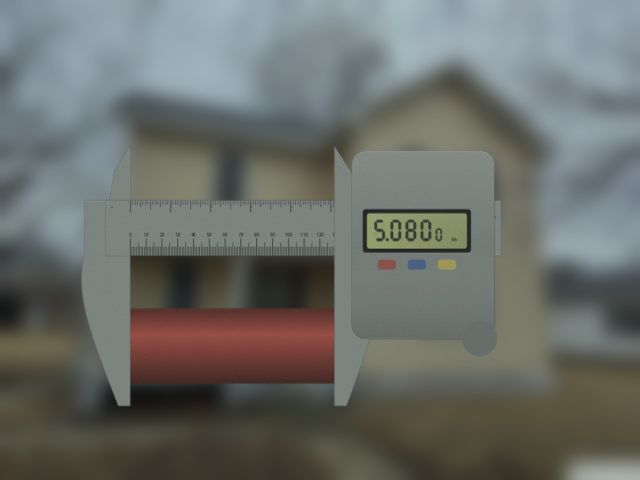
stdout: 5.0800; in
